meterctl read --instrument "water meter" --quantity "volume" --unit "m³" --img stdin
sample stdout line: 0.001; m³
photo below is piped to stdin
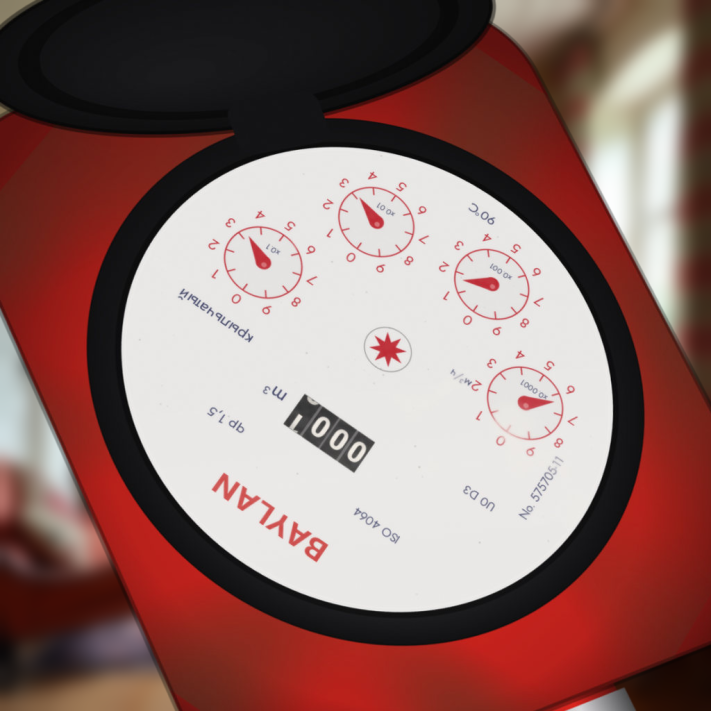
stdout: 1.3316; m³
